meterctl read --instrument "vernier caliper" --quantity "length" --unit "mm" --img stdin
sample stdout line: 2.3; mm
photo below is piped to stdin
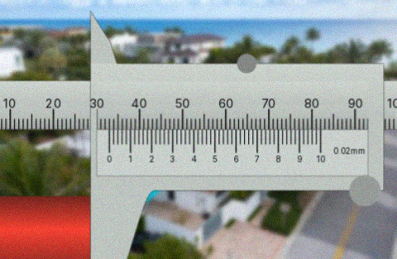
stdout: 33.0; mm
